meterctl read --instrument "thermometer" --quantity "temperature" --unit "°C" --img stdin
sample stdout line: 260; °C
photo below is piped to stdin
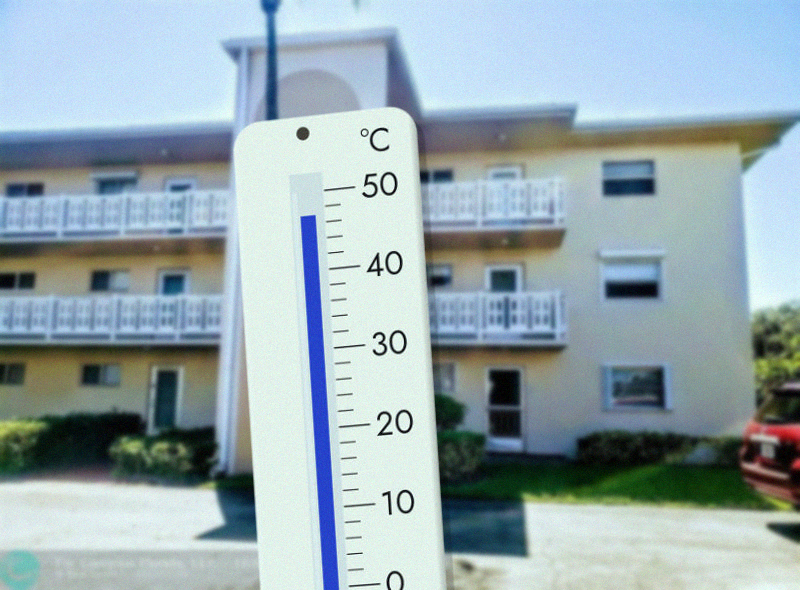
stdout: 47; °C
